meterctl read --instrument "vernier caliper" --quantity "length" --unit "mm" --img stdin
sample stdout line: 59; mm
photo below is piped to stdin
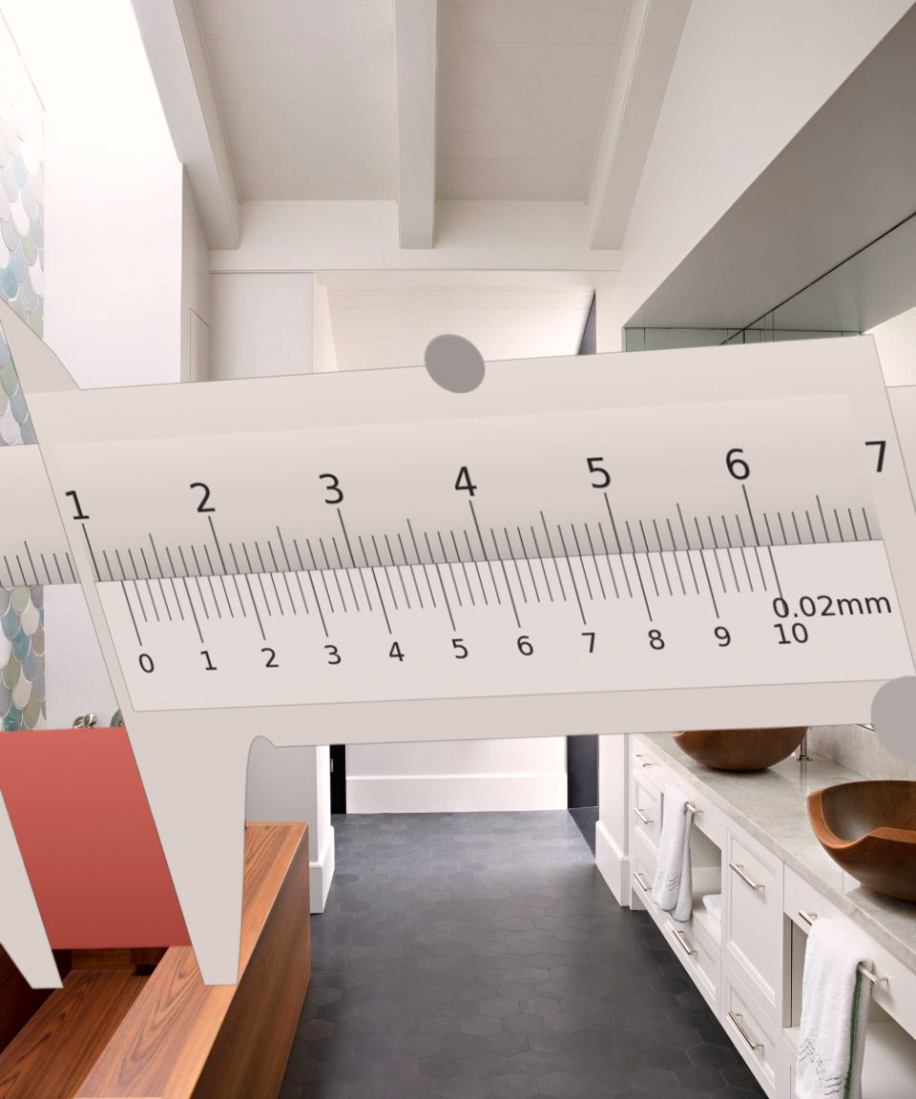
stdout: 11.7; mm
